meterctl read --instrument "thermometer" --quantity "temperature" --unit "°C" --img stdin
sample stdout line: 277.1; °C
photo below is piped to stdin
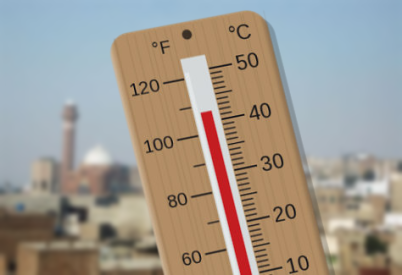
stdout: 42; °C
